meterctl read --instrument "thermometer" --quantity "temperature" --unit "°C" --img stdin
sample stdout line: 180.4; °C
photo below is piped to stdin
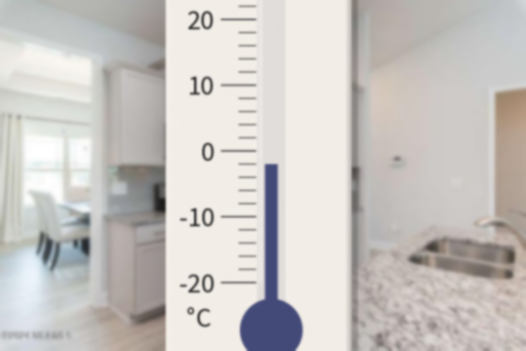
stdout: -2; °C
